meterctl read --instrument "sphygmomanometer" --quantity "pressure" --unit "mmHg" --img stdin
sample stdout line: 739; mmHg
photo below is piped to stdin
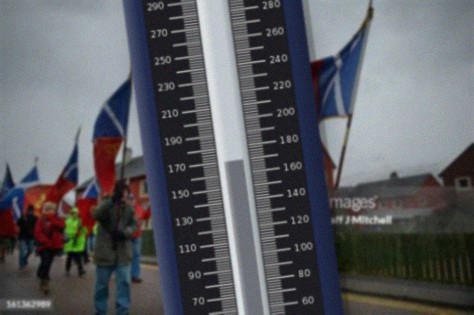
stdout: 170; mmHg
